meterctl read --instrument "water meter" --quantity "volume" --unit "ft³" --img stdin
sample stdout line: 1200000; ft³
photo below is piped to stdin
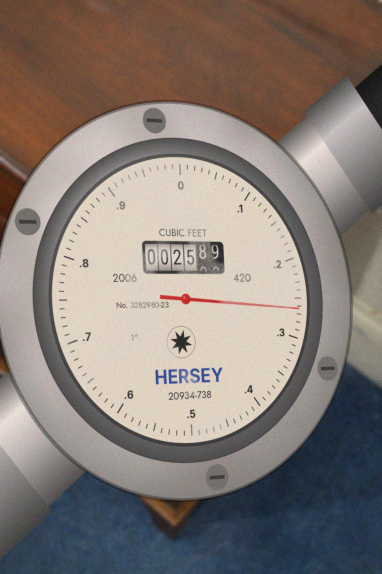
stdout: 2589.26; ft³
